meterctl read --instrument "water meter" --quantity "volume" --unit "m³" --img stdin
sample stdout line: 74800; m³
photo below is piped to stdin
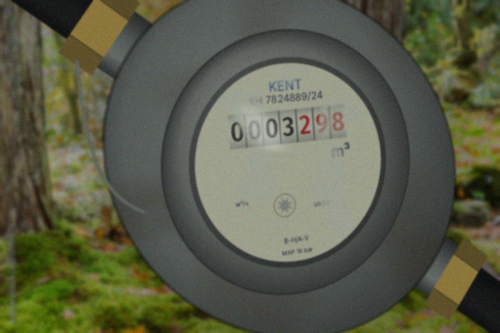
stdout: 3.298; m³
